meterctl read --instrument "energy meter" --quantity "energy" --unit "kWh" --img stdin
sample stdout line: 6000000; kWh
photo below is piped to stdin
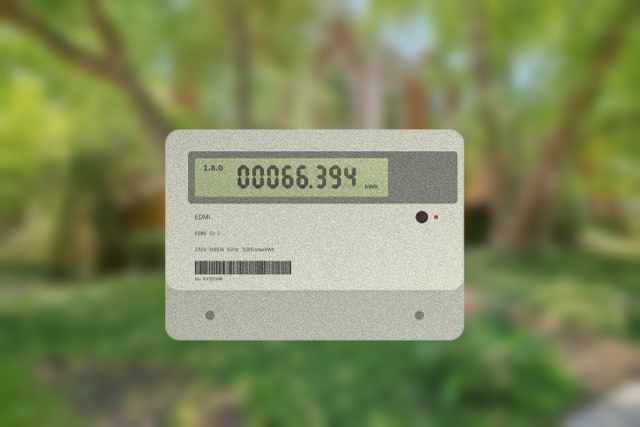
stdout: 66.394; kWh
